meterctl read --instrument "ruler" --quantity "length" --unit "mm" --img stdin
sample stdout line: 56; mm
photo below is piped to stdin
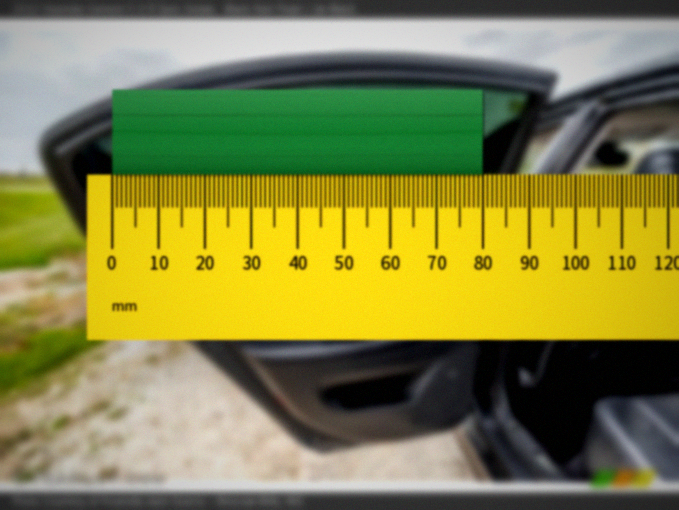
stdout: 80; mm
